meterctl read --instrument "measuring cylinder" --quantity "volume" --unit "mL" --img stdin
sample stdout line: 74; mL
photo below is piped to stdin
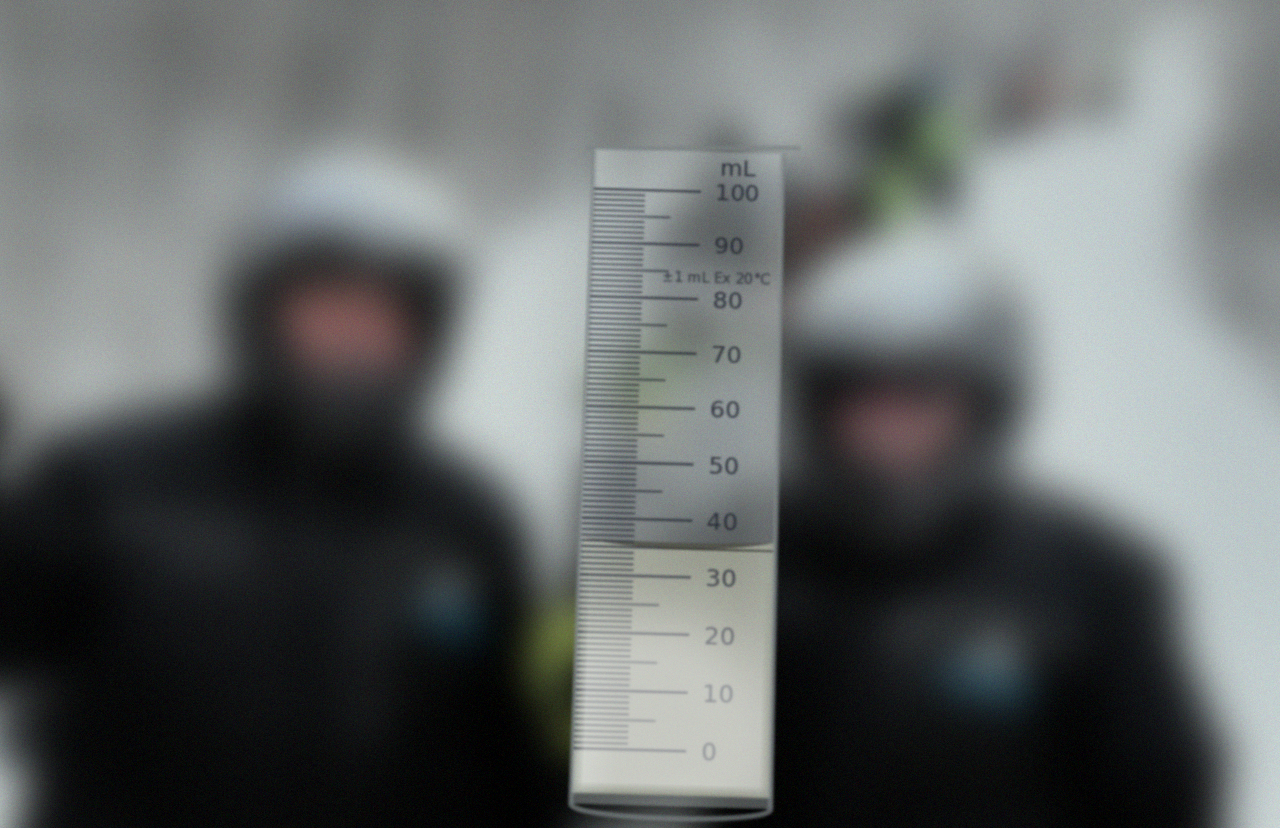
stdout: 35; mL
